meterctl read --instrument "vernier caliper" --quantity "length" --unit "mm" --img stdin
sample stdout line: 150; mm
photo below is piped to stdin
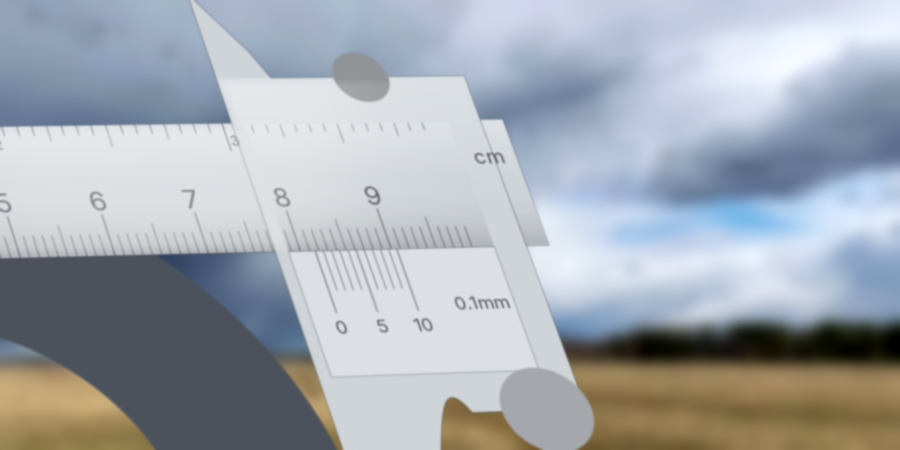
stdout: 81.6; mm
